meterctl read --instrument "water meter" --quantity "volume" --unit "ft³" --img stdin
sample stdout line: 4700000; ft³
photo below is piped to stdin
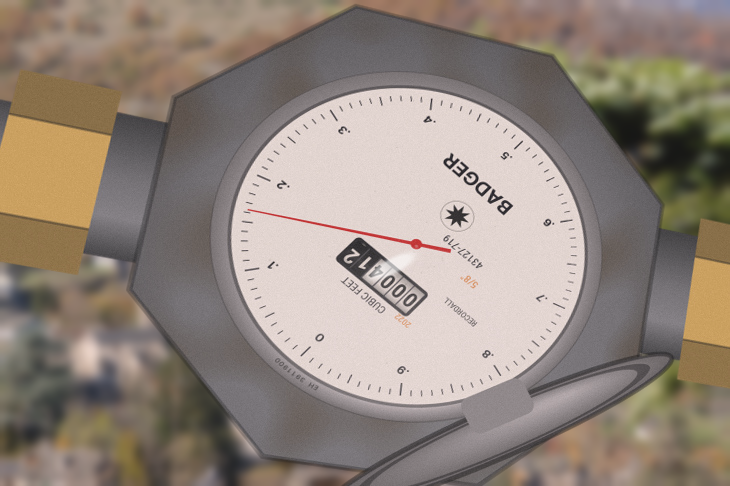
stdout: 412.16; ft³
